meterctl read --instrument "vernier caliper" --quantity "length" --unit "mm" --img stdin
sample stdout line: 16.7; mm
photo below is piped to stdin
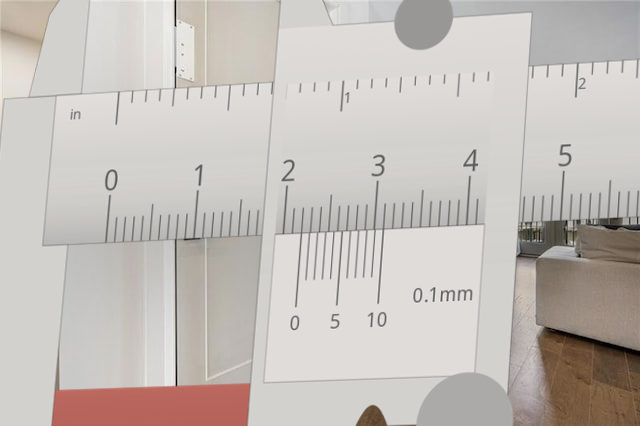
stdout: 22.0; mm
